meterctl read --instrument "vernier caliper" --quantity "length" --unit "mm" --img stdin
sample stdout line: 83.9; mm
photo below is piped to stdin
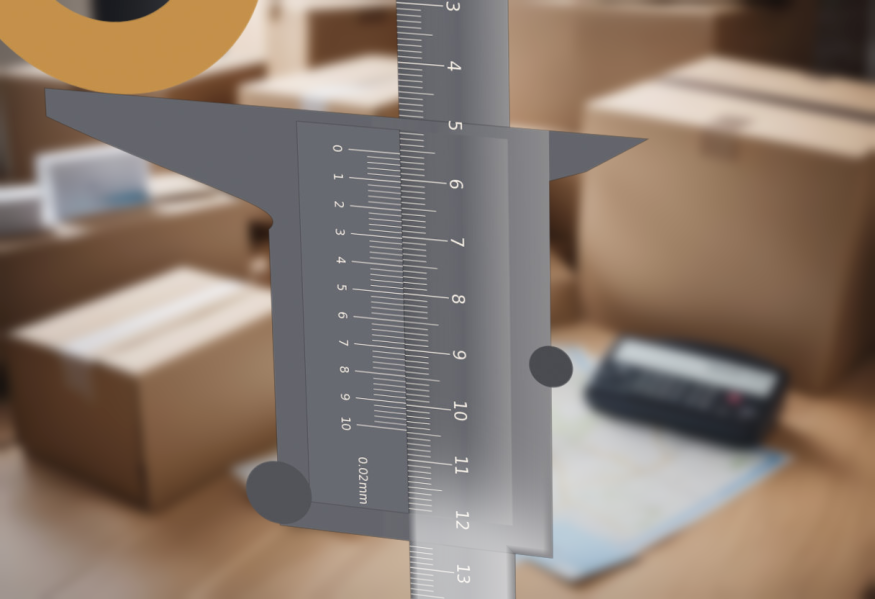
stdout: 55.6; mm
